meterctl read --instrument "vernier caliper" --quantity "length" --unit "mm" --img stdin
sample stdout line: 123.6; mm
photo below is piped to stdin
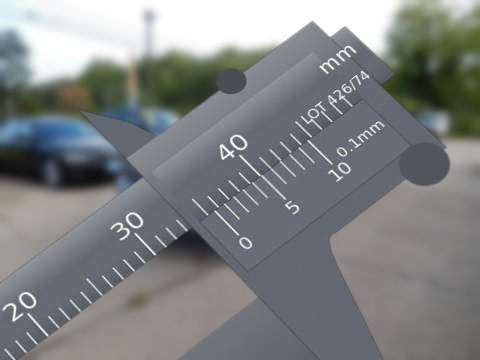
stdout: 35.6; mm
